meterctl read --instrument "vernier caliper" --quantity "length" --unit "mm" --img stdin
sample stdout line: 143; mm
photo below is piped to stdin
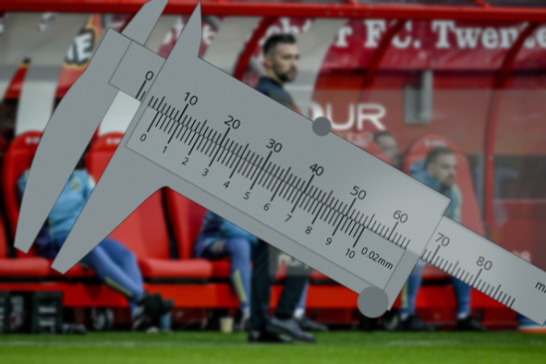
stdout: 5.5; mm
